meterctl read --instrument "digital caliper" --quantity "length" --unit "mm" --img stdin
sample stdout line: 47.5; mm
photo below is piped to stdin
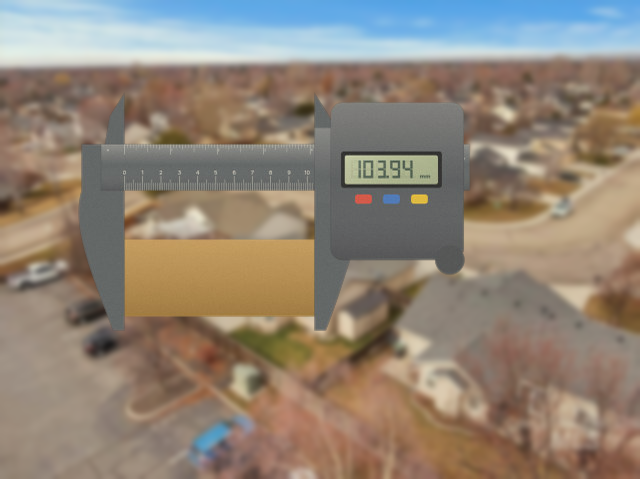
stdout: 103.94; mm
